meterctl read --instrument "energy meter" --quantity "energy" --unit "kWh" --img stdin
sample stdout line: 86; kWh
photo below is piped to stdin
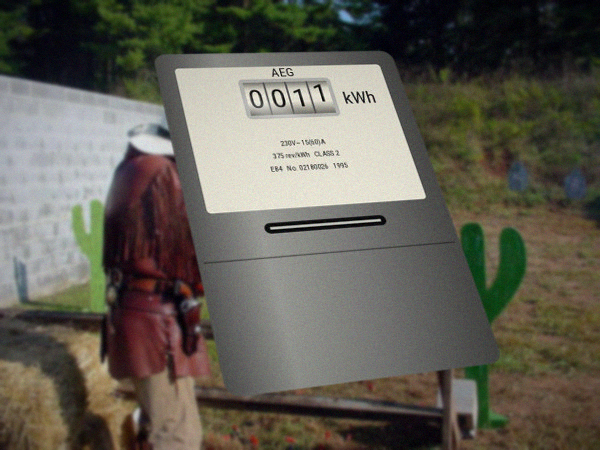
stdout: 11; kWh
